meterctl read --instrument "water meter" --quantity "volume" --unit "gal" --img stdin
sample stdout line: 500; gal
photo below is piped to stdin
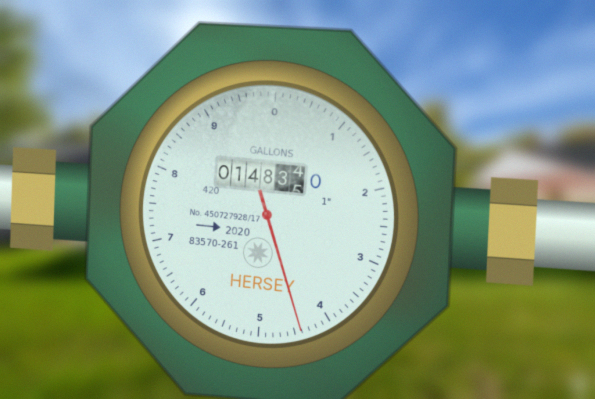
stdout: 148344.4; gal
